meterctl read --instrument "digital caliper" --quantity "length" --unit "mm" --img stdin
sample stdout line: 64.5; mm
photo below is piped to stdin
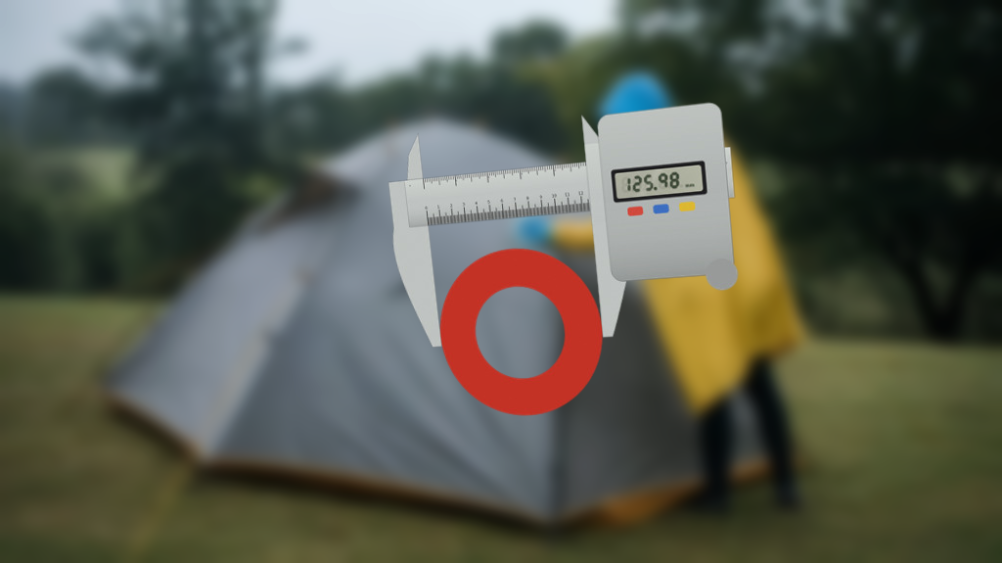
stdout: 125.98; mm
